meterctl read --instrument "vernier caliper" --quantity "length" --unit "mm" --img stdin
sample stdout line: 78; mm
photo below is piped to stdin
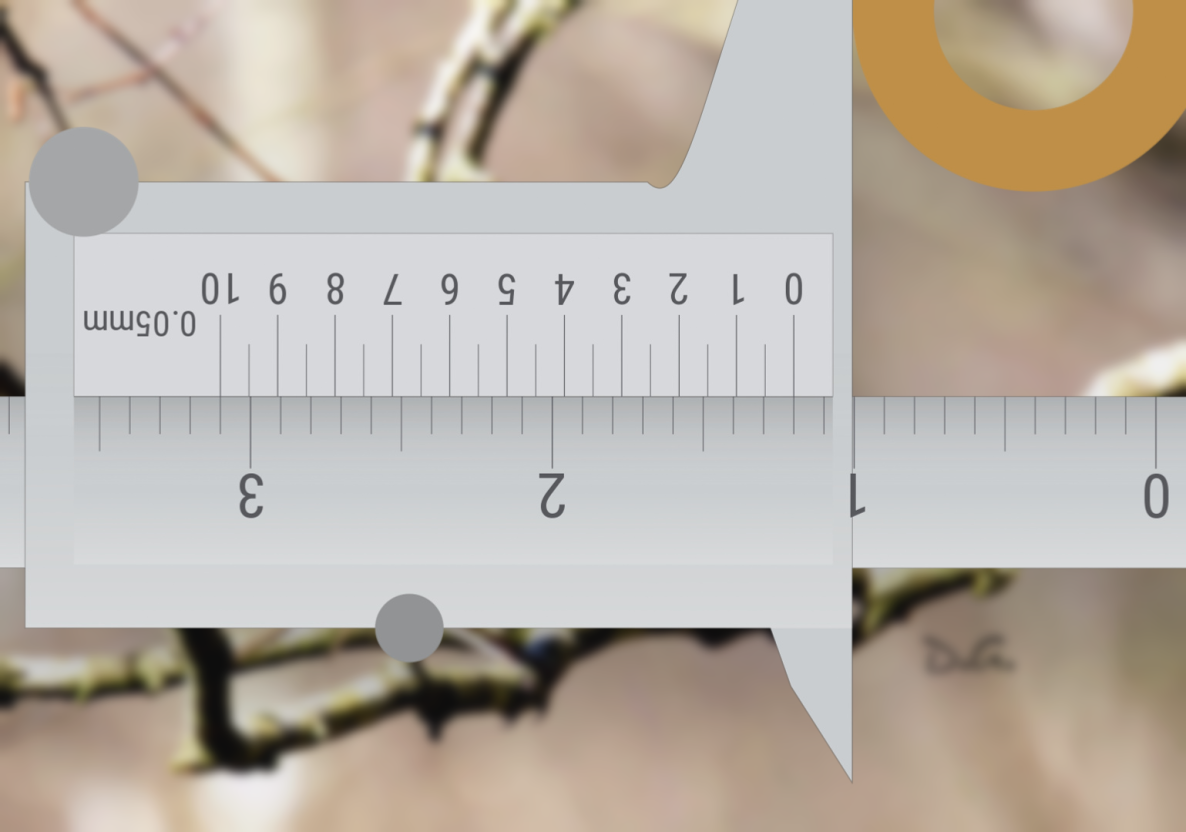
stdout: 12.00; mm
